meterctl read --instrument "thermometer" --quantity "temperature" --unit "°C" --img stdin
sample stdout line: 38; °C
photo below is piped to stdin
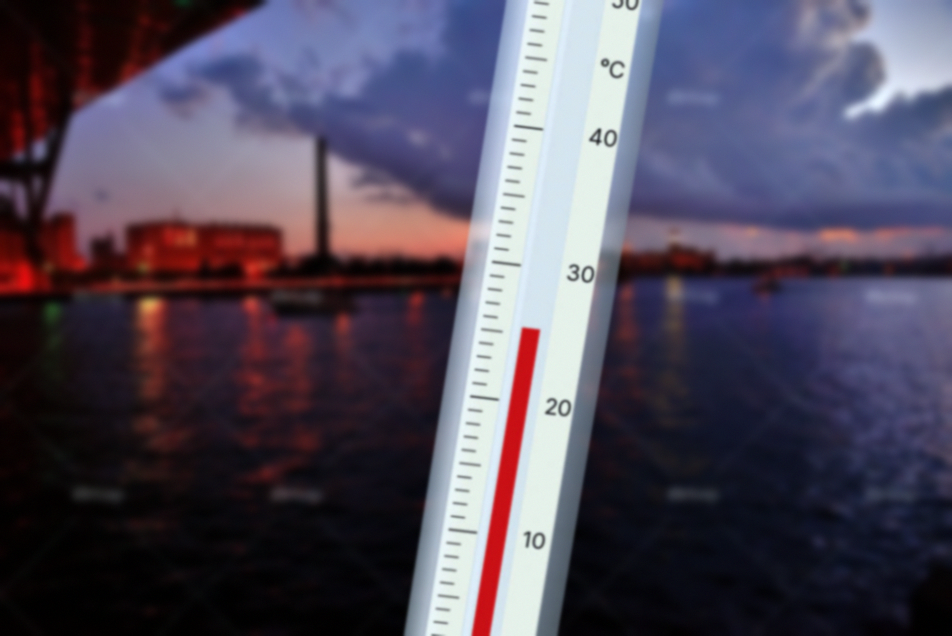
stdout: 25.5; °C
